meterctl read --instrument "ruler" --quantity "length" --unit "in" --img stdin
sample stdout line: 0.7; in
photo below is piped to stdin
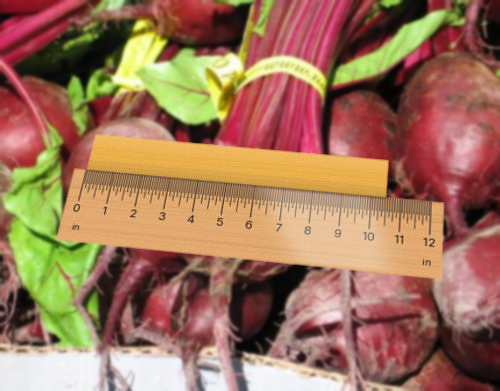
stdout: 10.5; in
